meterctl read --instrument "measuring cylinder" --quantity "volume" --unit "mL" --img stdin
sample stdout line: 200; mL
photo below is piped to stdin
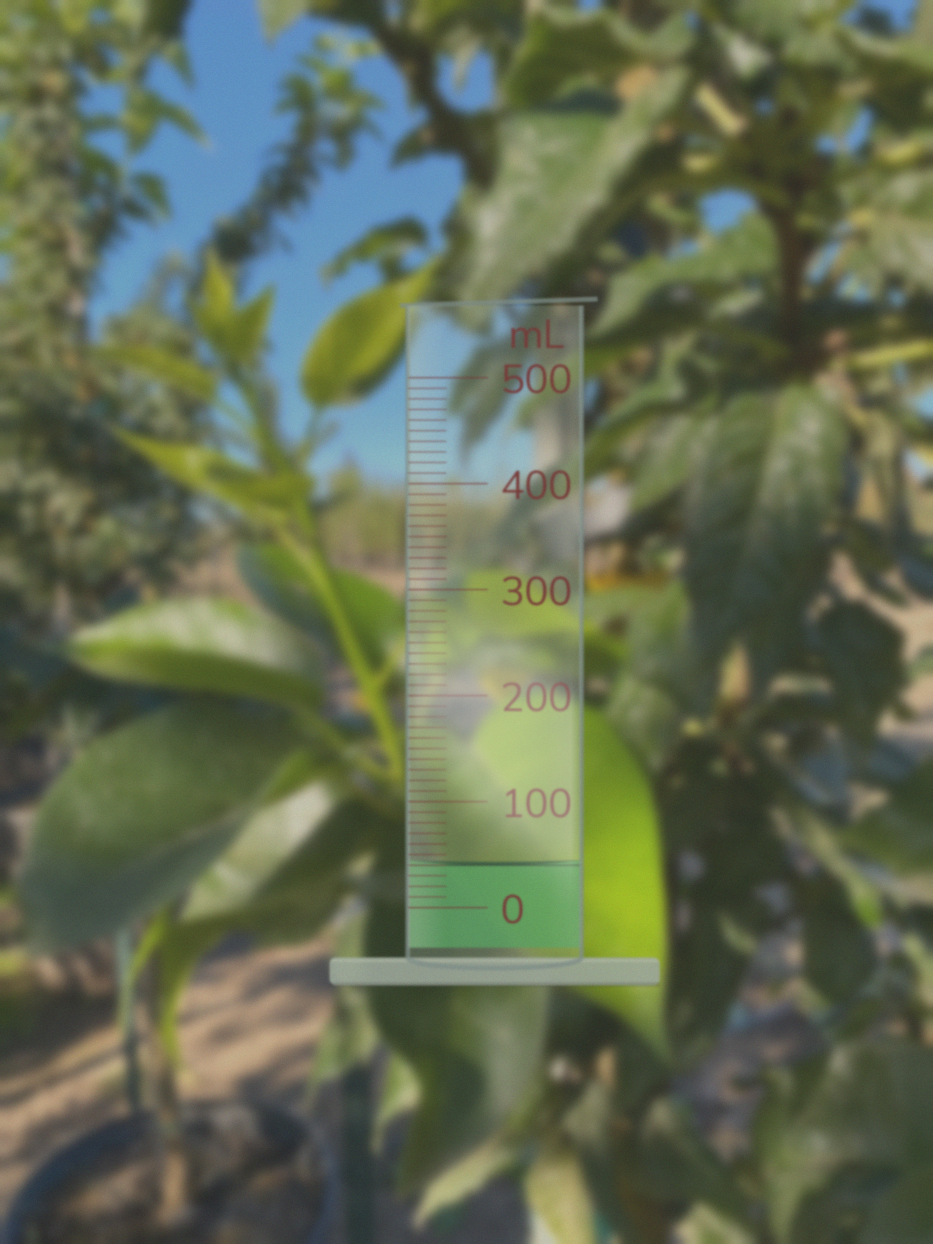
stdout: 40; mL
